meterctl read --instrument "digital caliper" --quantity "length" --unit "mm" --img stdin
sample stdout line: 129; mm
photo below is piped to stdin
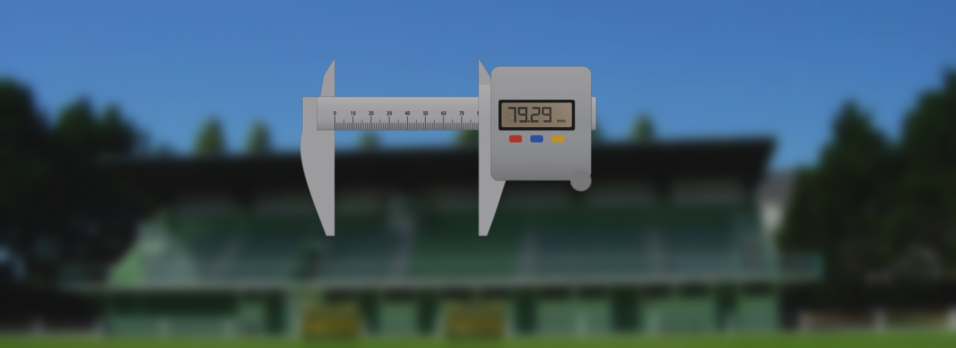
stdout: 79.29; mm
